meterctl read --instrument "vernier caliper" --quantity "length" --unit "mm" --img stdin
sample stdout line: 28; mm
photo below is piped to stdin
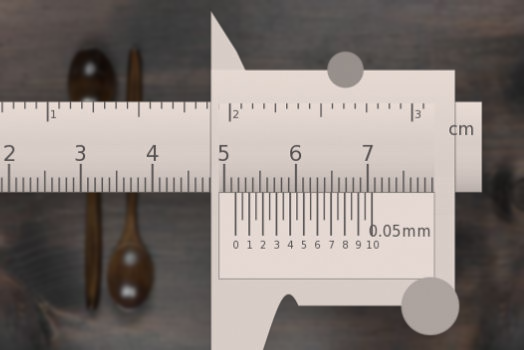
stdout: 51.6; mm
